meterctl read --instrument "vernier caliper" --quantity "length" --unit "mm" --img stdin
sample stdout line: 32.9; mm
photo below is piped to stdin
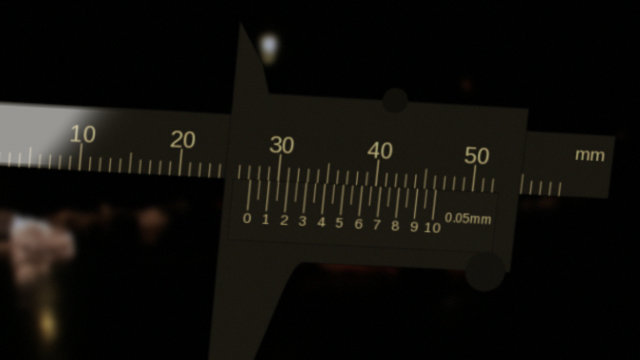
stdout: 27.2; mm
